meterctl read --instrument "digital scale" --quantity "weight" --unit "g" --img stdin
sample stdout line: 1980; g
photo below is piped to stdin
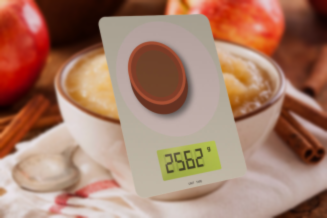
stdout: 2562; g
